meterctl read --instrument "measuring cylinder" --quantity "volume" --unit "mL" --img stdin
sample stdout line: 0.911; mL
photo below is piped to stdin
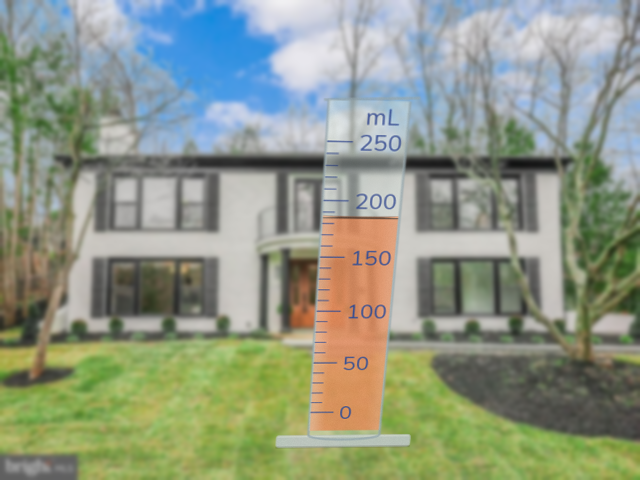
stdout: 185; mL
